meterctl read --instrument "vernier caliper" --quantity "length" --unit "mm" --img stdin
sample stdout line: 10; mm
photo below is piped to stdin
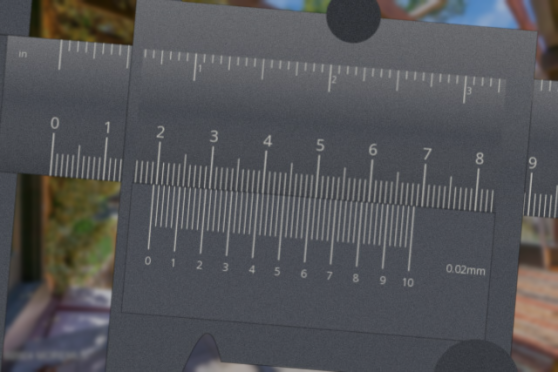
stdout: 19.5; mm
